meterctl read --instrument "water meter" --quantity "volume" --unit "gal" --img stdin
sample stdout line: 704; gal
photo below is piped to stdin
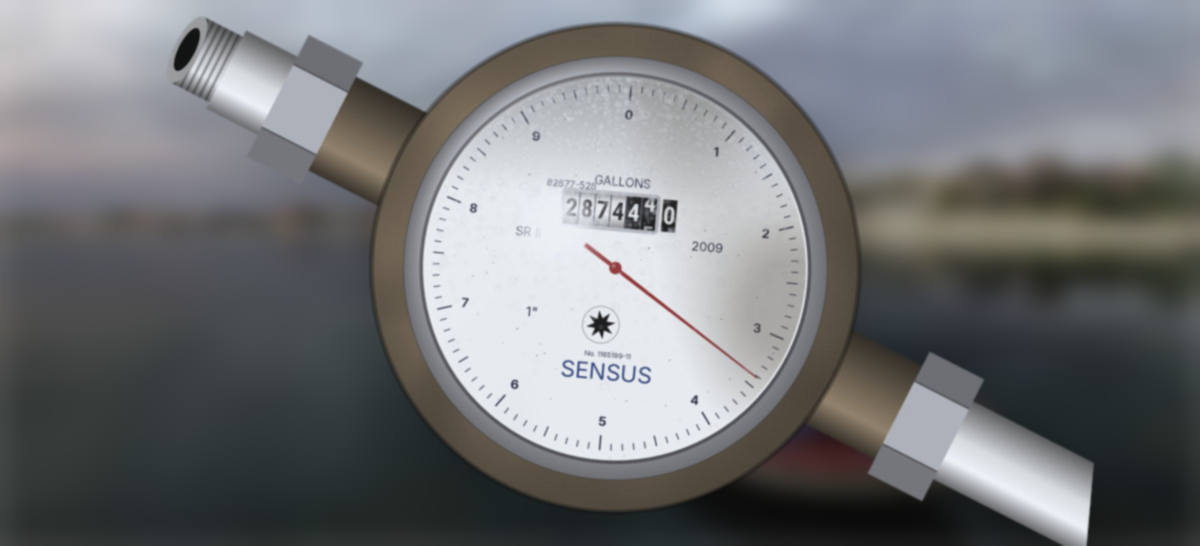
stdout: 2874443.4; gal
